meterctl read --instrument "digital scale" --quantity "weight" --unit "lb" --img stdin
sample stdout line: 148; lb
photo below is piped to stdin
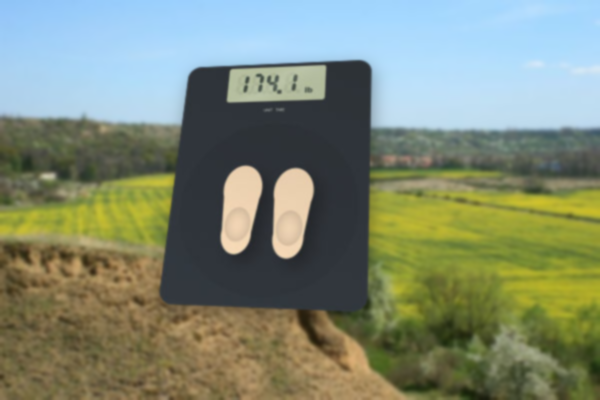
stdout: 174.1; lb
